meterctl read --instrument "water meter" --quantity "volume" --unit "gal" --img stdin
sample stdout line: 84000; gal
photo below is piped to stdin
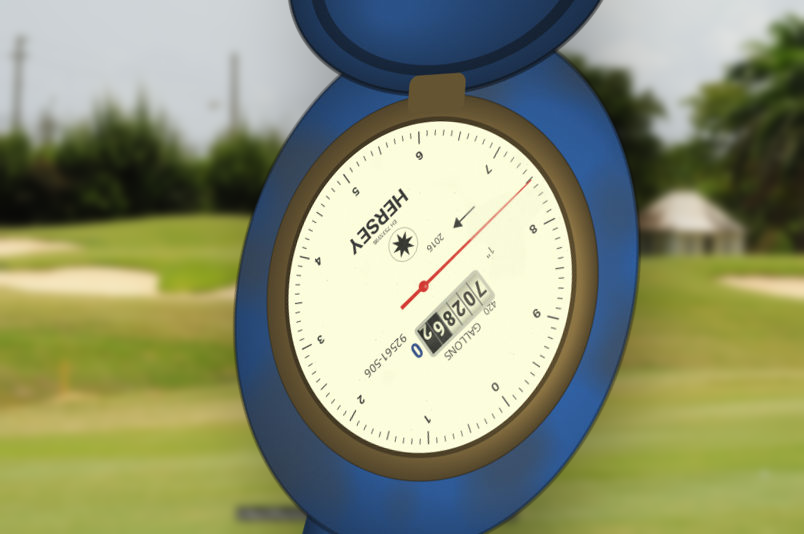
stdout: 7028617.5; gal
